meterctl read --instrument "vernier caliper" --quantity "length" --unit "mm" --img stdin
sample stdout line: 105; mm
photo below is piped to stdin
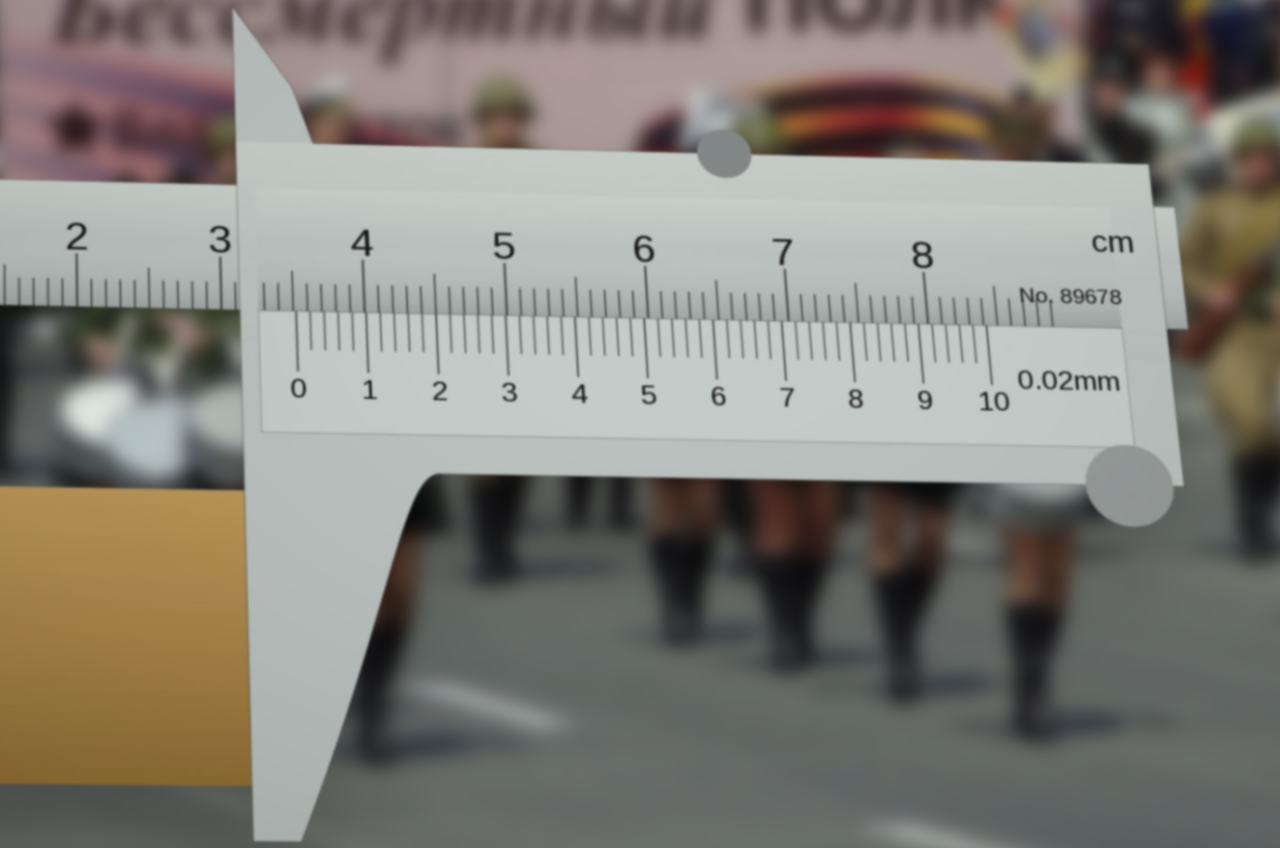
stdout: 35.2; mm
